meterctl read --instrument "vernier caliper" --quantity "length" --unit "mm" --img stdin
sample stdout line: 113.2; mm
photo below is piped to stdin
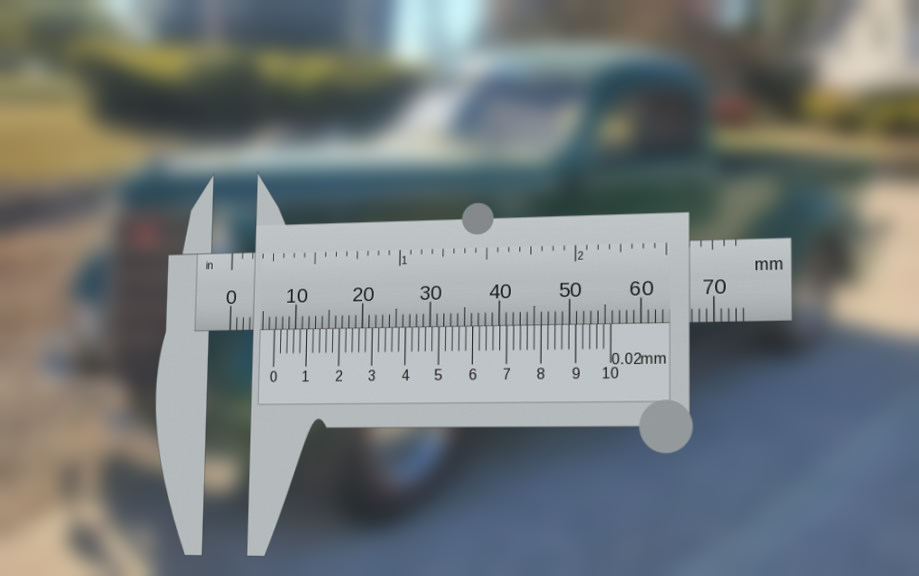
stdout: 6.8; mm
